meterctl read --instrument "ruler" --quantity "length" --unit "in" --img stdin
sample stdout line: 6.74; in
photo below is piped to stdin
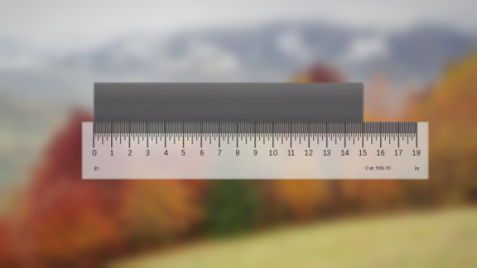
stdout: 15; in
